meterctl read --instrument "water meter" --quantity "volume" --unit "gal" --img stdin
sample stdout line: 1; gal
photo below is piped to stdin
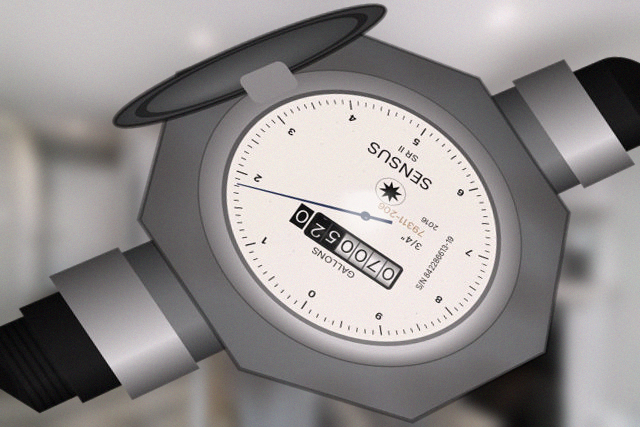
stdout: 700521.8; gal
